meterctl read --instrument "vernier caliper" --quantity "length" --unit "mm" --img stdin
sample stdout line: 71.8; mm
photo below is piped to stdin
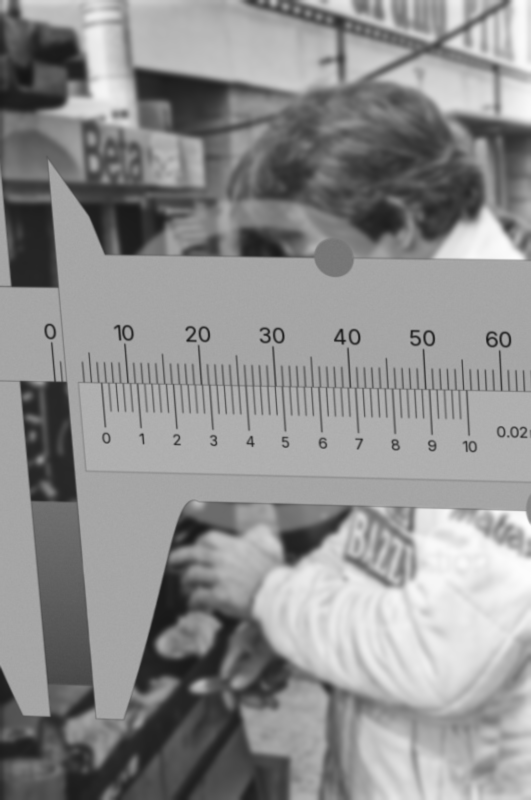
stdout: 6.4; mm
